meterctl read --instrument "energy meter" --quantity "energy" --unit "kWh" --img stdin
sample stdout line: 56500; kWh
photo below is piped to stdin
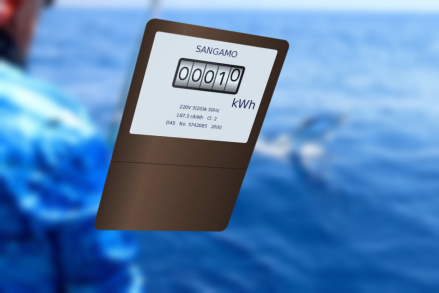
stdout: 10; kWh
